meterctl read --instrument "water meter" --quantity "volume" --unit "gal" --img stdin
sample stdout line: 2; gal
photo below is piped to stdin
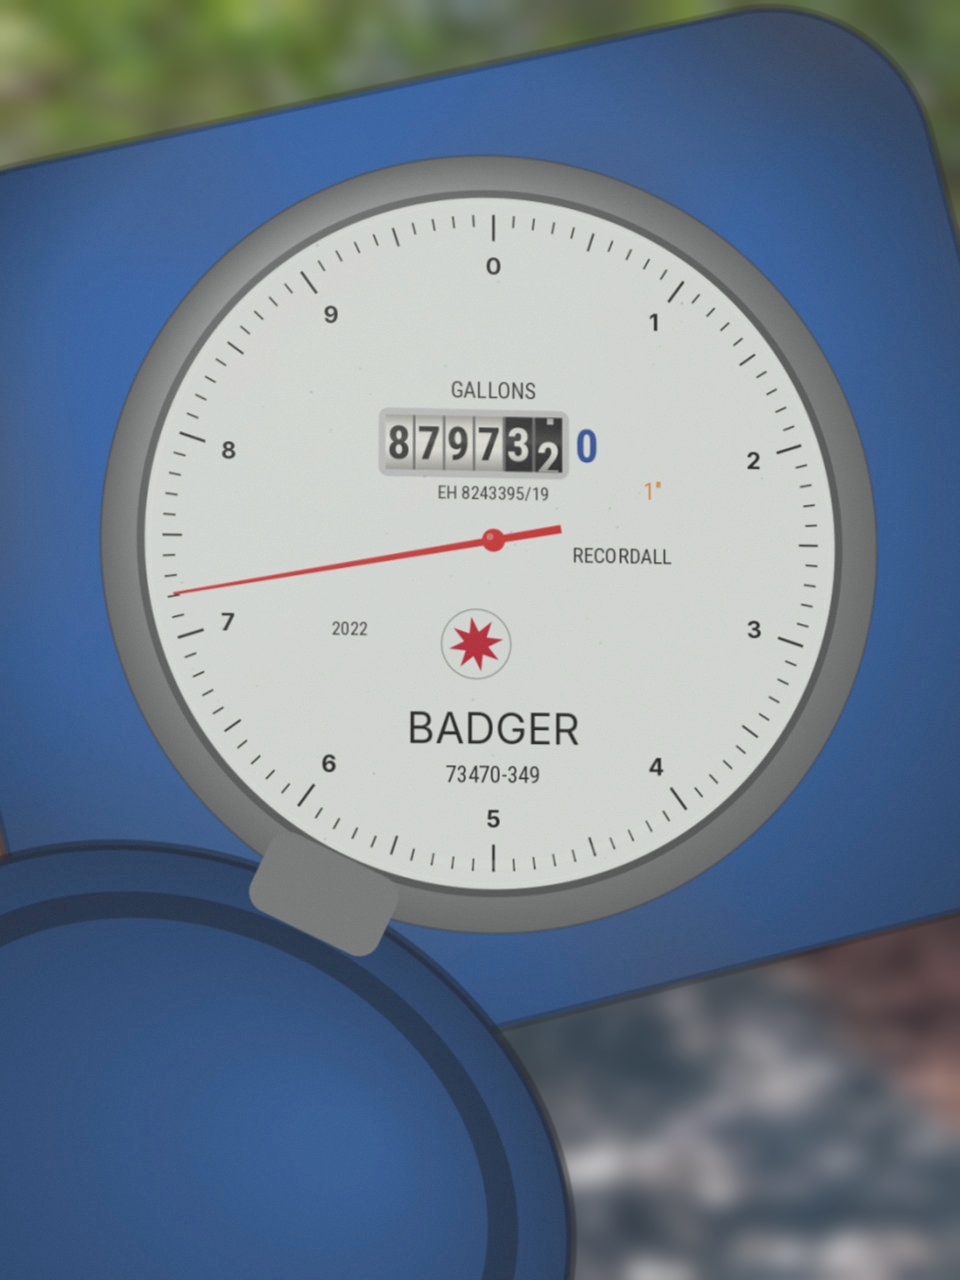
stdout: 8797317.2; gal
